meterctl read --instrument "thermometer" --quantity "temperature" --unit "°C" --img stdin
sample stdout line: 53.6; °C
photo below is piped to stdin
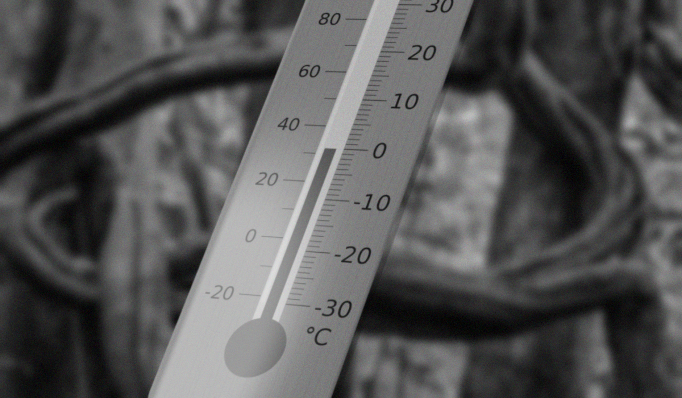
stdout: 0; °C
